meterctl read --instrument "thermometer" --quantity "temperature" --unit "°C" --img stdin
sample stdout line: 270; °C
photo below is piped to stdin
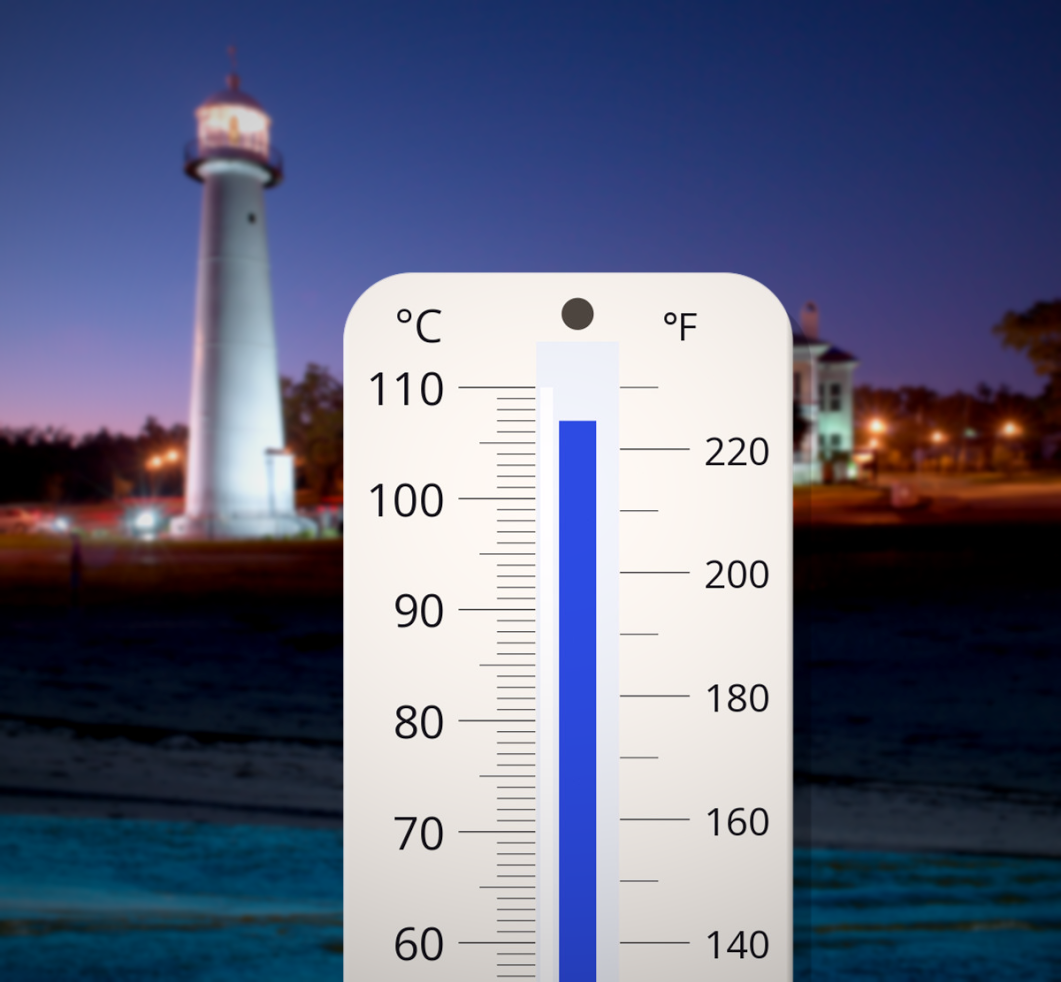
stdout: 107; °C
